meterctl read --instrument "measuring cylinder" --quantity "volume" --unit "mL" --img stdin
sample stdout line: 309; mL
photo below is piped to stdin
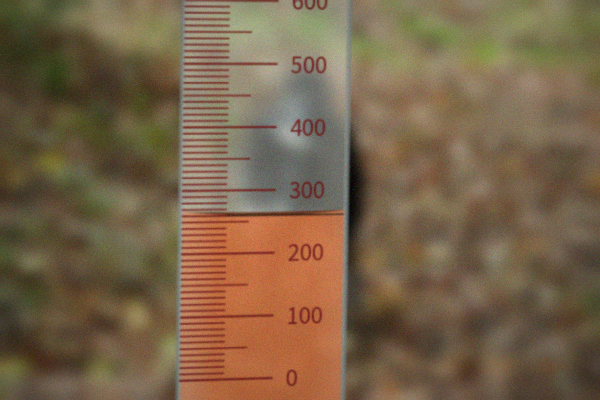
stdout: 260; mL
